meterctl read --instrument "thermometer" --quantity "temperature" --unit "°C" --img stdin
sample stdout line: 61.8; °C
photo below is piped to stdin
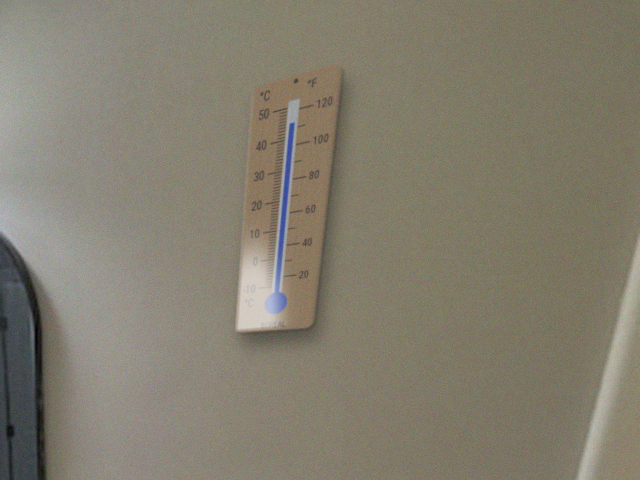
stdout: 45; °C
